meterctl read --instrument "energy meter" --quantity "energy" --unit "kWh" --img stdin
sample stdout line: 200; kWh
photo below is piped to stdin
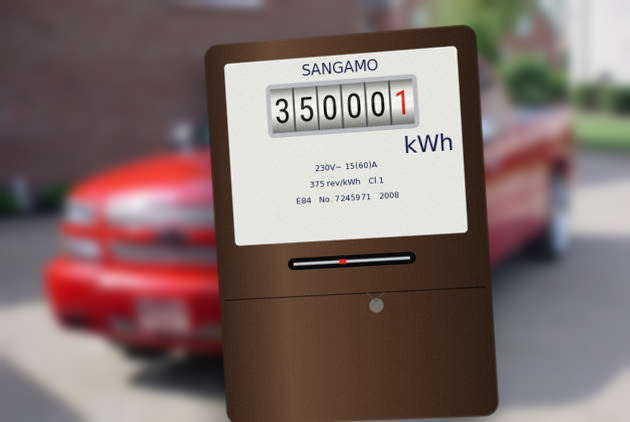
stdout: 35000.1; kWh
